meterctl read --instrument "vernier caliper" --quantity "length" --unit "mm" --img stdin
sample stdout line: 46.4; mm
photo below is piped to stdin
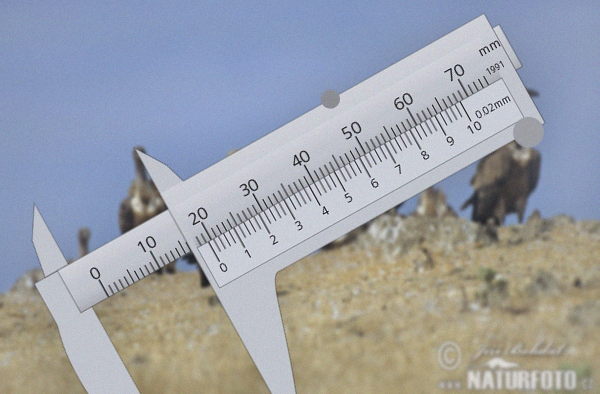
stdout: 19.4; mm
